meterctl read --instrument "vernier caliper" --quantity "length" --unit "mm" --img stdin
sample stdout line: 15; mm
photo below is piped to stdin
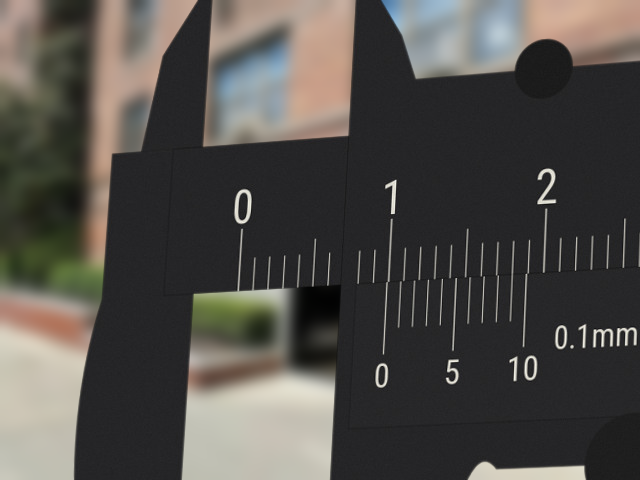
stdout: 9.9; mm
